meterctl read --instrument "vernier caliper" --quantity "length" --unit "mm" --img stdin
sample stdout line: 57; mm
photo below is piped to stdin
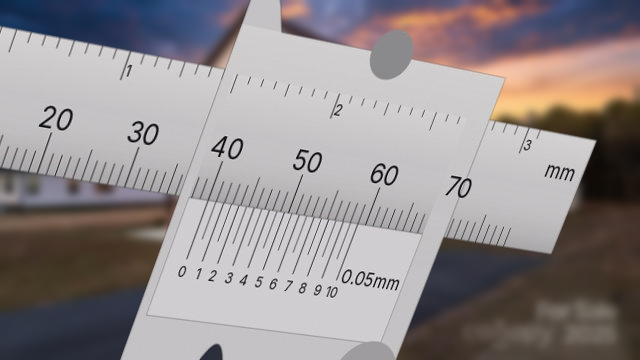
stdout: 40.0; mm
